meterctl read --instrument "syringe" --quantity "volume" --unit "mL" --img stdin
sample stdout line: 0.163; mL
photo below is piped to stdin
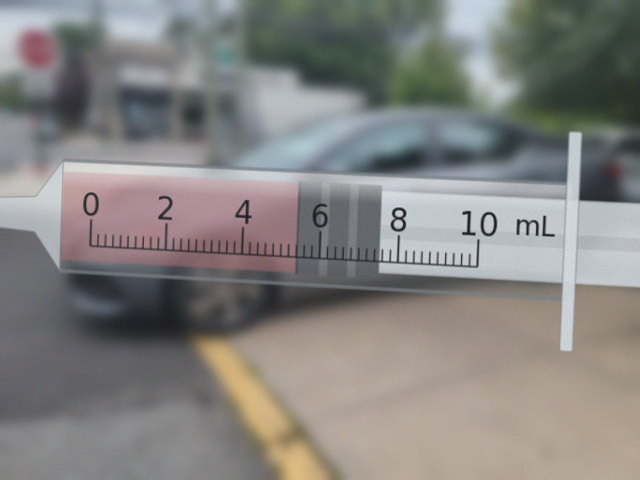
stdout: 5.4; mL
